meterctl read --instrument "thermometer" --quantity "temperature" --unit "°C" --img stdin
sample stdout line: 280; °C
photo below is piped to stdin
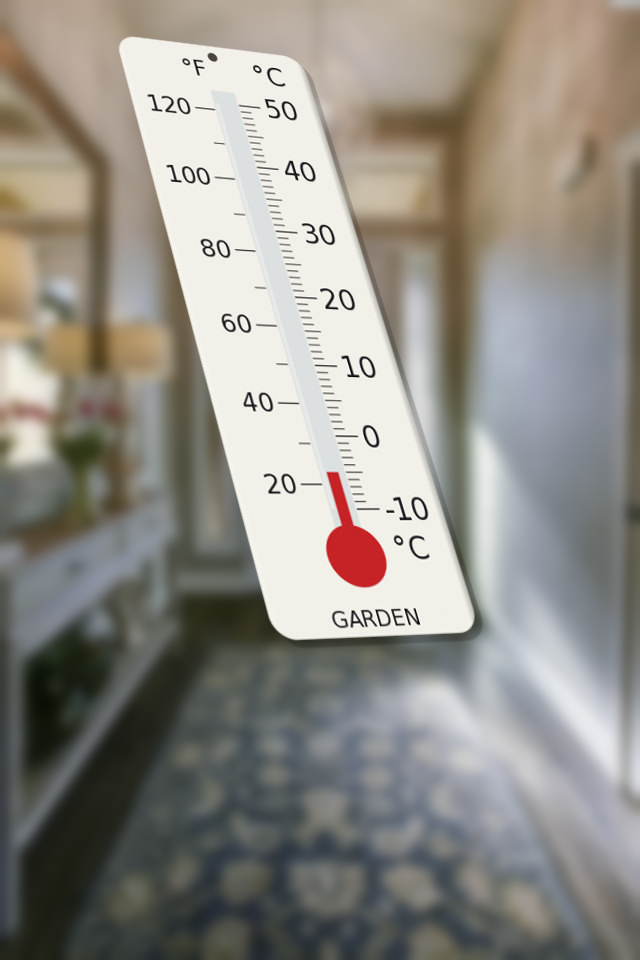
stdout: -5; °C
